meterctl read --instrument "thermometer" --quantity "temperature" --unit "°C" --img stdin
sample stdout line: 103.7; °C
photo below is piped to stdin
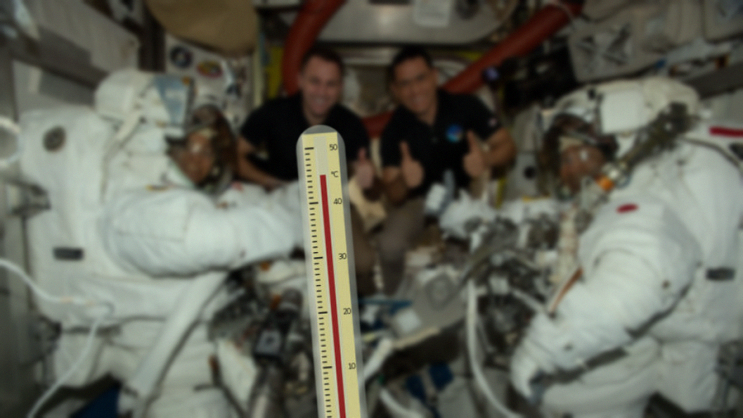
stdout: 45; °C
